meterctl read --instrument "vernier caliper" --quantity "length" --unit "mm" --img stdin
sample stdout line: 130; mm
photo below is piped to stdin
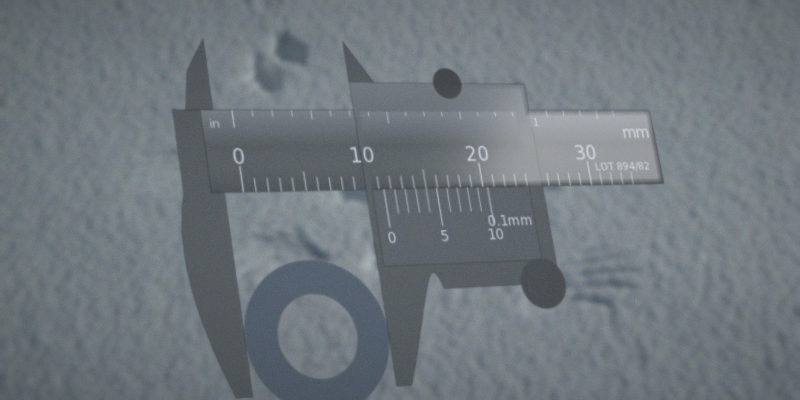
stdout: 11.4; mm
